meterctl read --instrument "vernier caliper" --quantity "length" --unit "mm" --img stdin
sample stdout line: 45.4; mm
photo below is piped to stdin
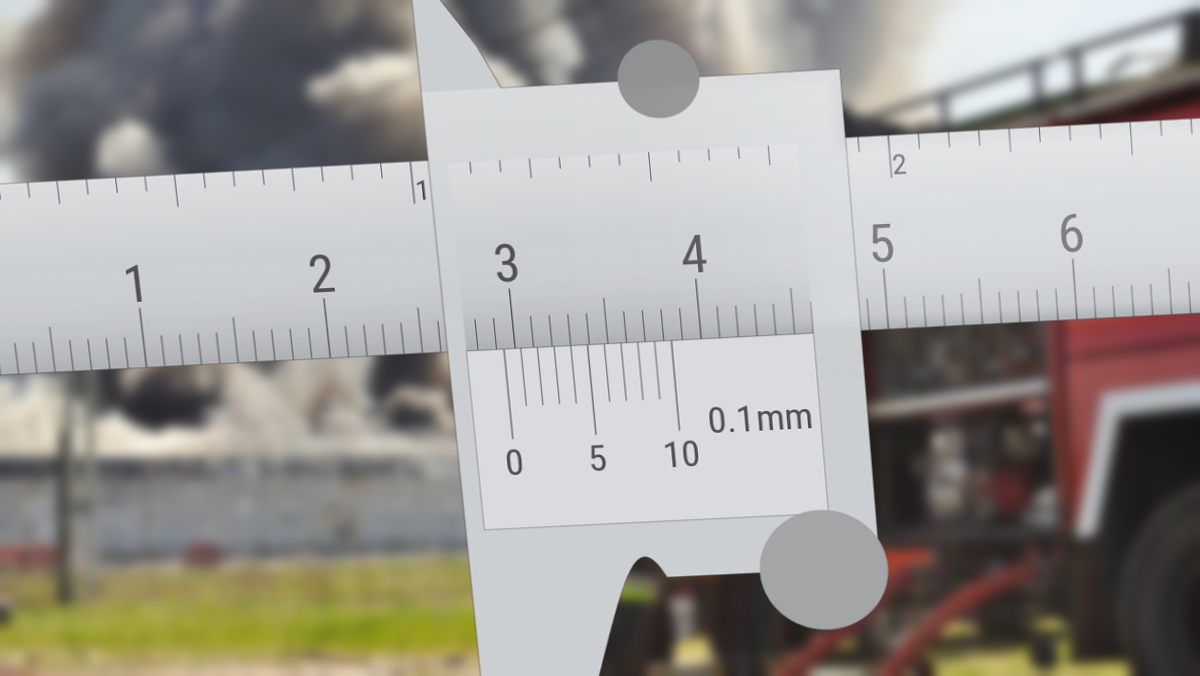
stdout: 29.4; mm
